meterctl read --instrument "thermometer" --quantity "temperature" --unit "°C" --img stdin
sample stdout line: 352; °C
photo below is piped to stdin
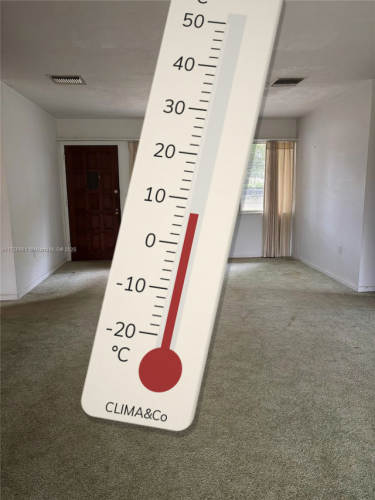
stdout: 7; °C
